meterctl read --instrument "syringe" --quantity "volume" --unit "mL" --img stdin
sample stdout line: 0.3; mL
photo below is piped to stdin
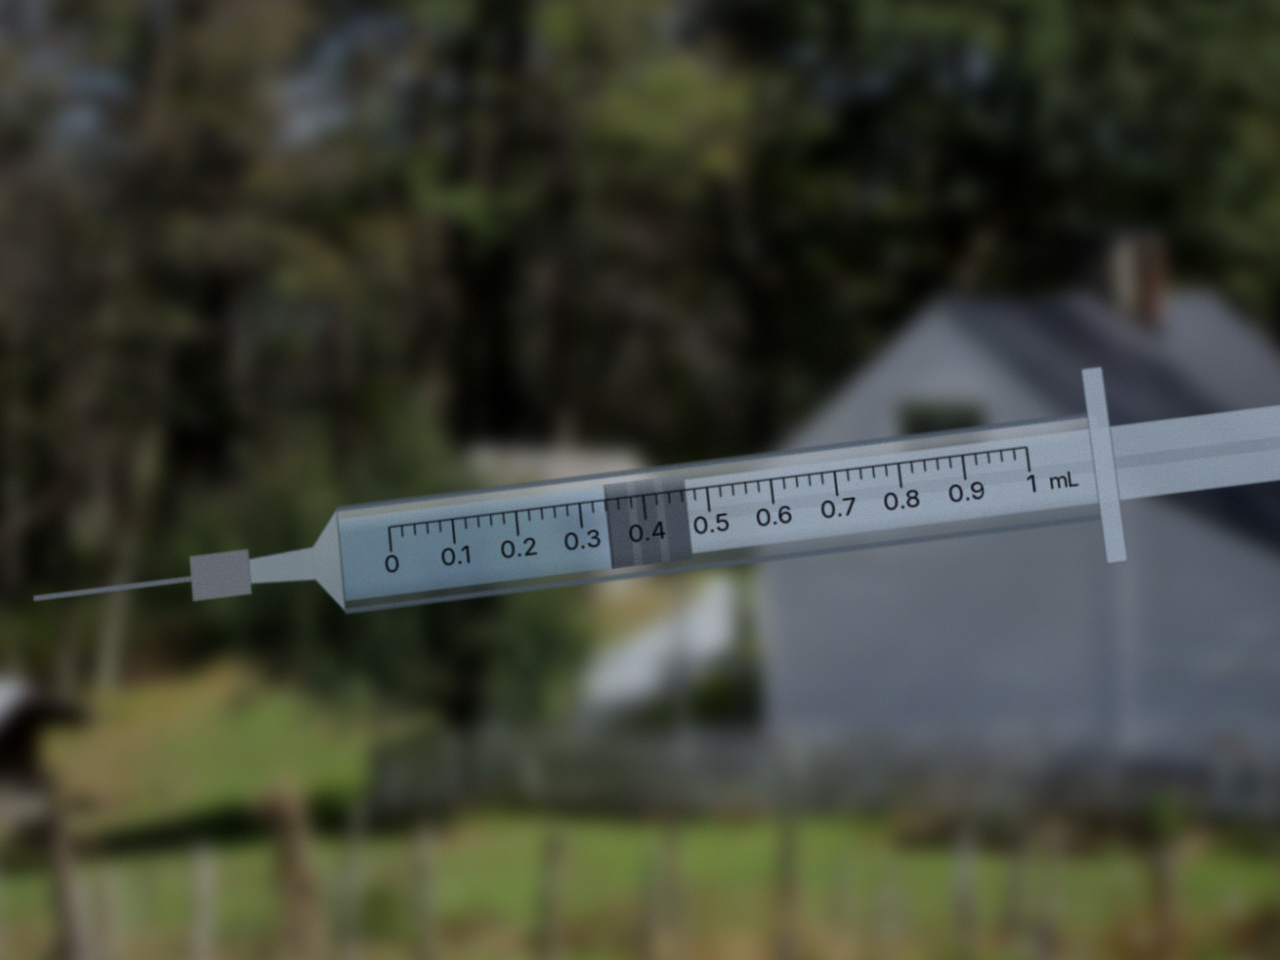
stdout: 0.34; mL
